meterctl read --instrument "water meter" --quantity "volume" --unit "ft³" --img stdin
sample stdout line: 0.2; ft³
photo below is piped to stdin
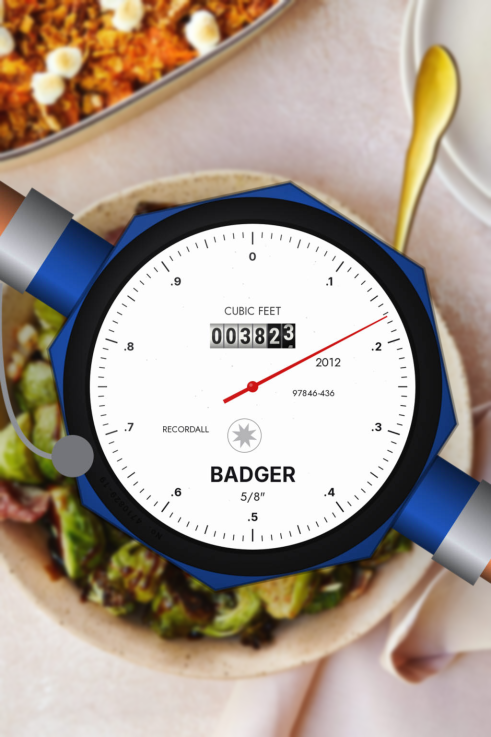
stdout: 3823.17; ft³
